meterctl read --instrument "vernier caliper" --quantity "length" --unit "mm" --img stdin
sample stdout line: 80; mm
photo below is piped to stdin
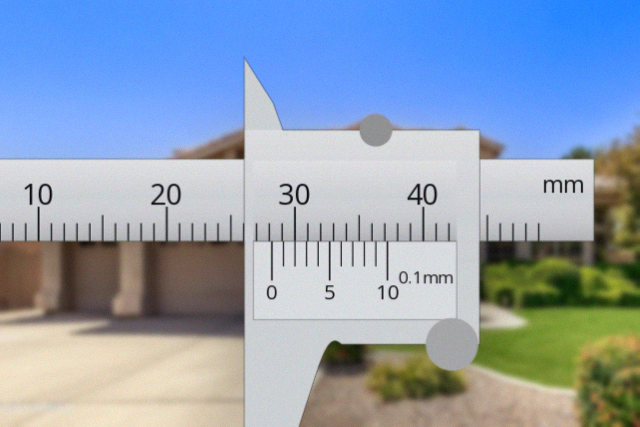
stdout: 28.2; mm
